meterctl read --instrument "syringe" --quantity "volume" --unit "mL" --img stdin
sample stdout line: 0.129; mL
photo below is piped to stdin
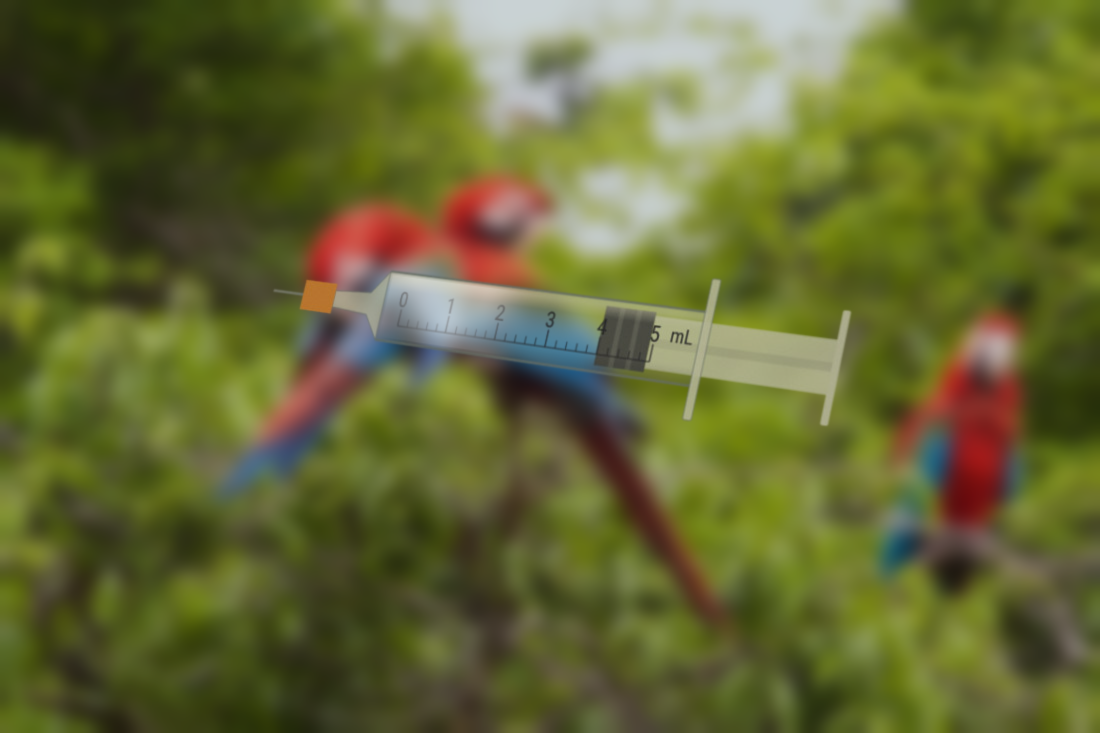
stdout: 4; mL
